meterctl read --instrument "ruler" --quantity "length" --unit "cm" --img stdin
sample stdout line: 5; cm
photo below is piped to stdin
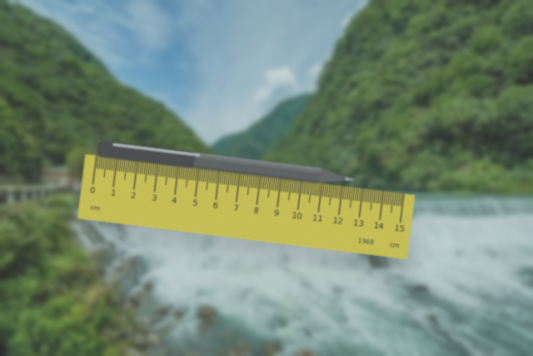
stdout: 12.5; cm
